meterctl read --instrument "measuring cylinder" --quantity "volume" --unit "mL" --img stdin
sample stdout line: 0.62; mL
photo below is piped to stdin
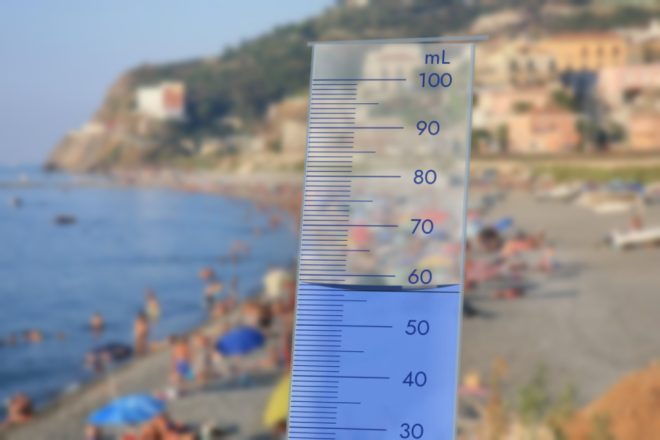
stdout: 57; mL
